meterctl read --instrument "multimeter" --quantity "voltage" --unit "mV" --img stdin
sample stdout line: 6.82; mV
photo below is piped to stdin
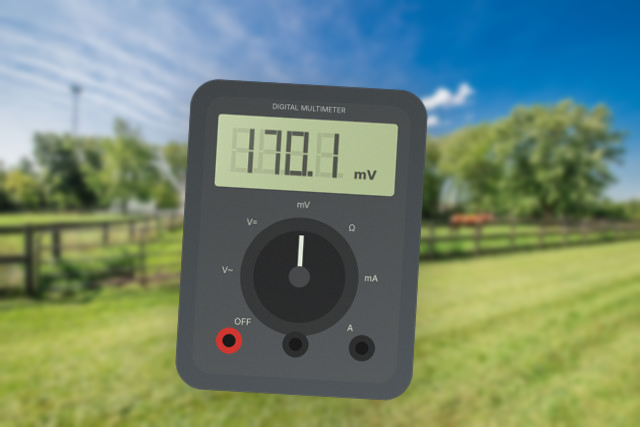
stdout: 170.1; mV
